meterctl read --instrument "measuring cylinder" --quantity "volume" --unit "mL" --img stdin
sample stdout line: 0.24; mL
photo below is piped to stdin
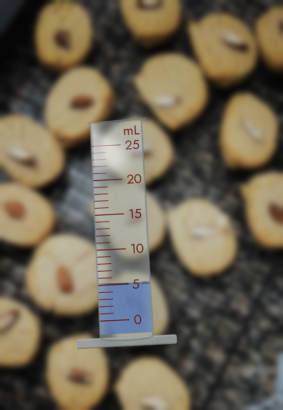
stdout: 5; mL
